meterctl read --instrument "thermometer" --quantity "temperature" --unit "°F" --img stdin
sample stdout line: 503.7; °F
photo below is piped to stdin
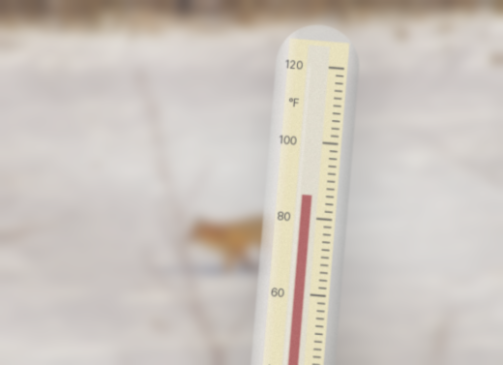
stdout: 86; °F
